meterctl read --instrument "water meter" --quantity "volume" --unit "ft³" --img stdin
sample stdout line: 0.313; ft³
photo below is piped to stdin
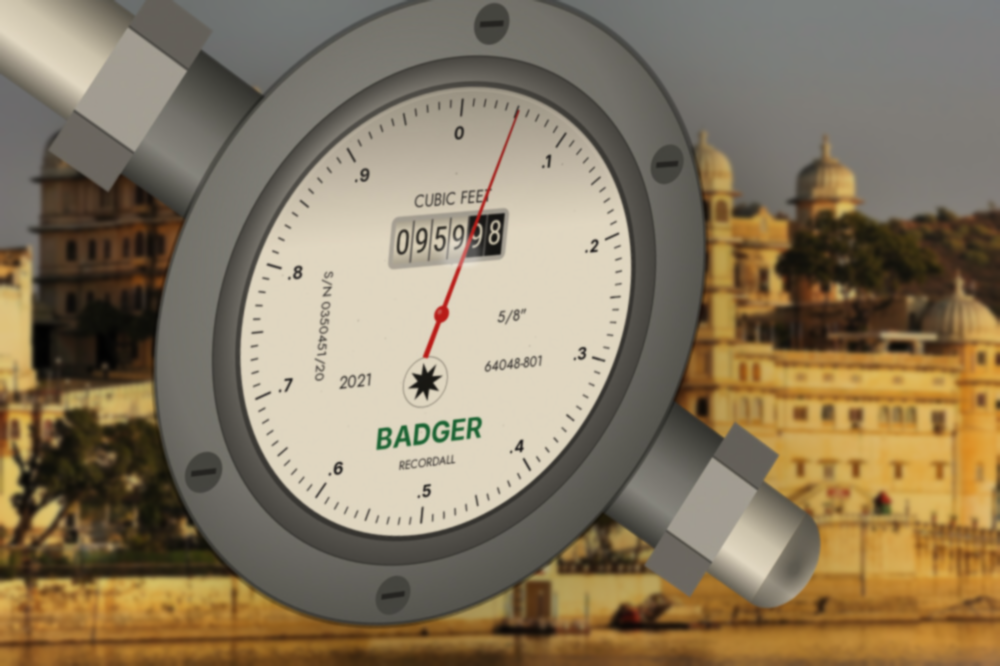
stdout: 95998.05; ft³
